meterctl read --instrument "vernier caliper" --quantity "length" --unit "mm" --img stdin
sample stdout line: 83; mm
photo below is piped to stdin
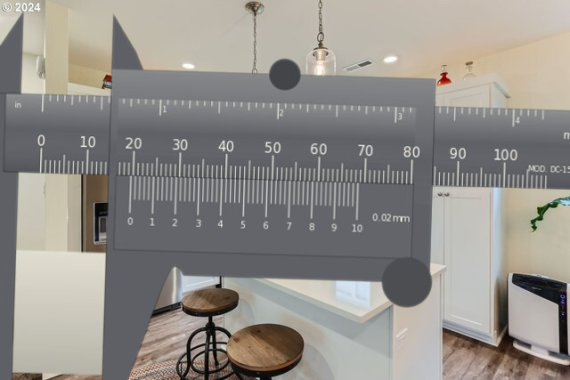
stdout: 19.5; mm
